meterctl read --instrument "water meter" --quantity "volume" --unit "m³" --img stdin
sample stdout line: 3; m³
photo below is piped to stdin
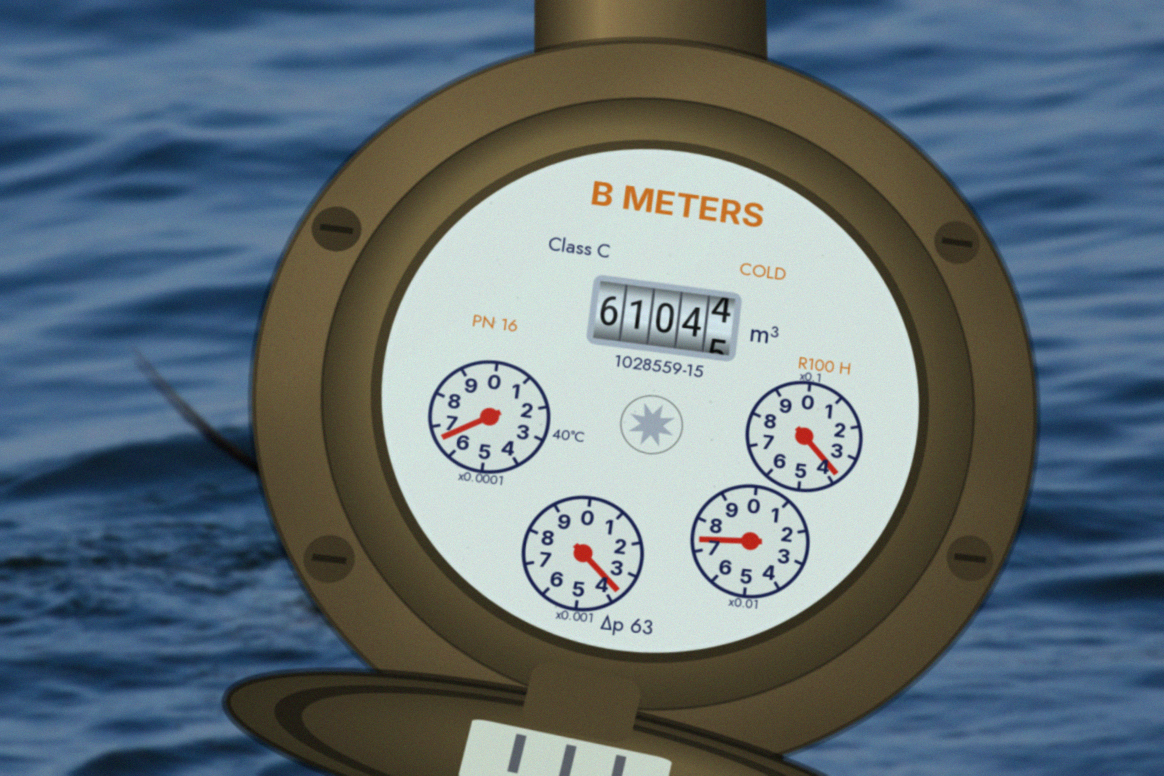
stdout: 61044.3736; m³
